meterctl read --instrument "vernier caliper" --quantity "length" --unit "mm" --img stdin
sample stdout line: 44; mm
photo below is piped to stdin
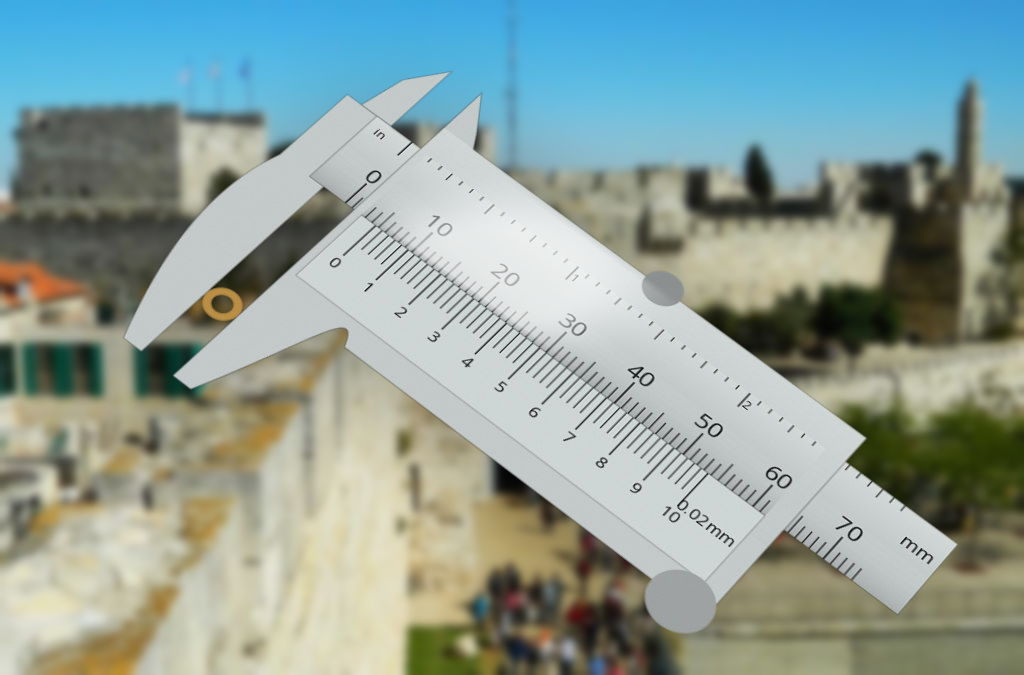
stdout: 4.6; mm
